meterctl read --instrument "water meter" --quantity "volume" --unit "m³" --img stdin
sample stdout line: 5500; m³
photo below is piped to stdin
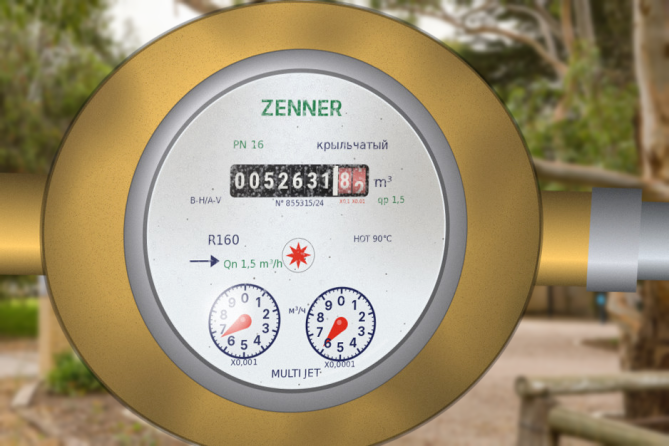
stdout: 52631.8166; m³
